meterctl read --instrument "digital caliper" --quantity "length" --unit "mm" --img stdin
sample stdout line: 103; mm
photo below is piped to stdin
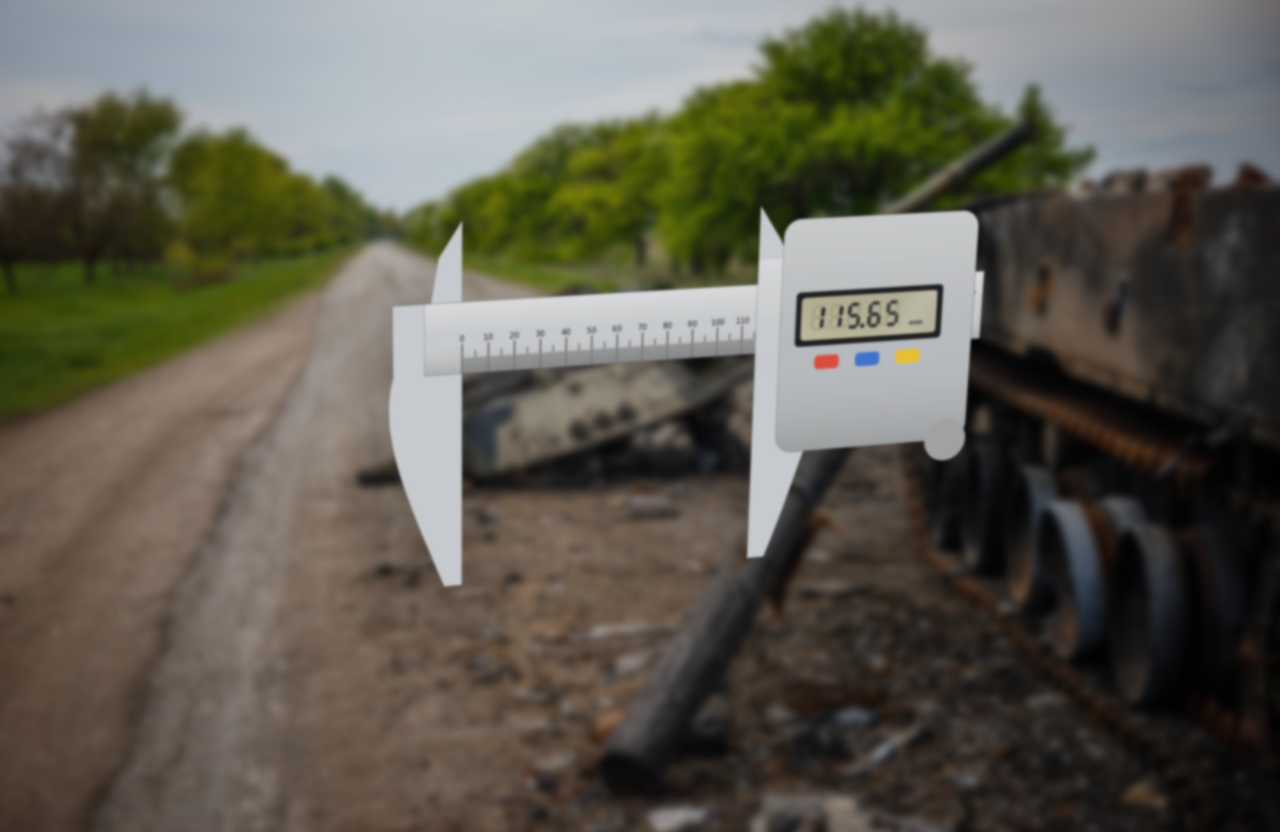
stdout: 115.65; mm
